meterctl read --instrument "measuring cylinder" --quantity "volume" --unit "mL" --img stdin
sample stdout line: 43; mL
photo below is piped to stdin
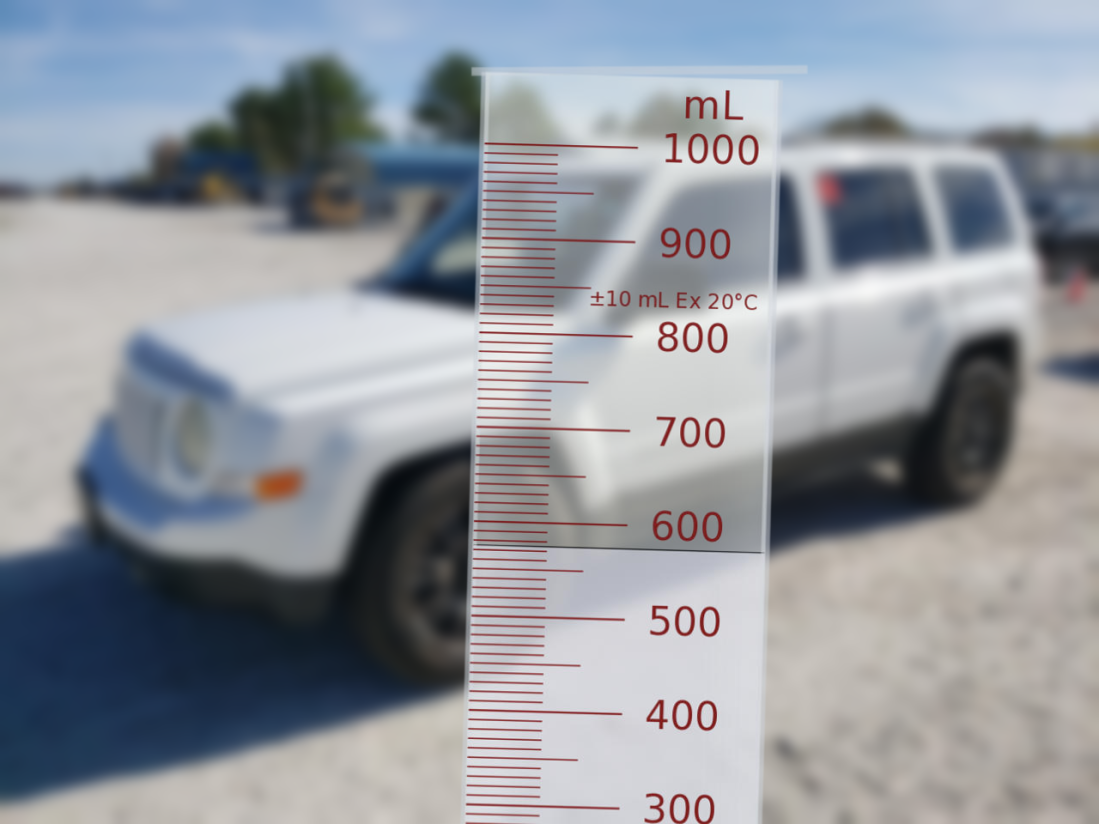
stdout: 575; mL
